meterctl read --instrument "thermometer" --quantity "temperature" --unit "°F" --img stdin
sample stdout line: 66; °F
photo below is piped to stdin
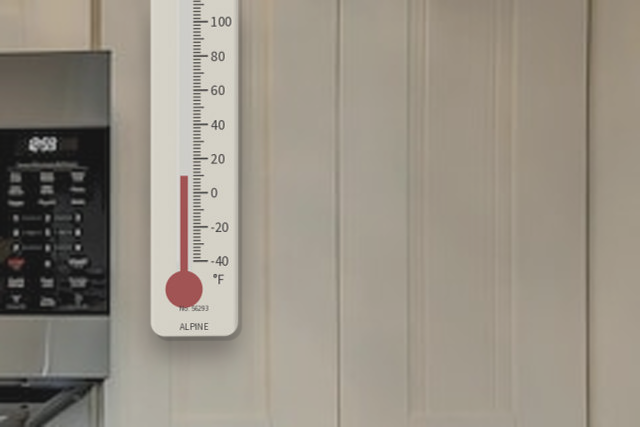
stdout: 10; °F
